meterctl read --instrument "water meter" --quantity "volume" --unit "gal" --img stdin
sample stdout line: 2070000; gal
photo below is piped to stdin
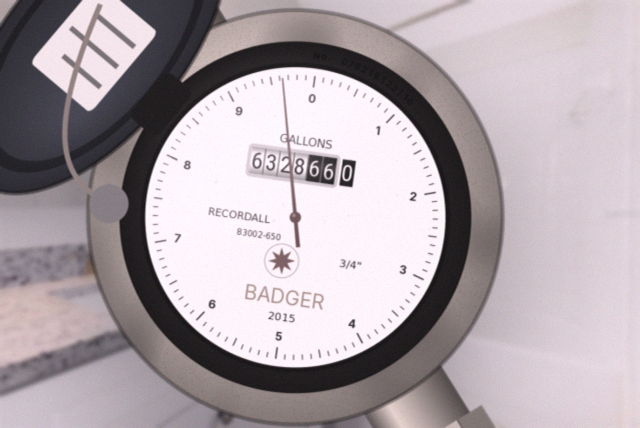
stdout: 6328659.6; gal
